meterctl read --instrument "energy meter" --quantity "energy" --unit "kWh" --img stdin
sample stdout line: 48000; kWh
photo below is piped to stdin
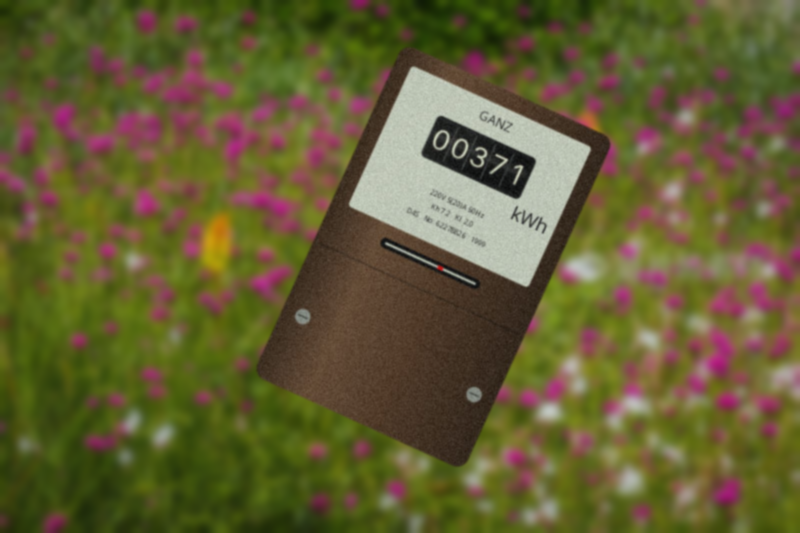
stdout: 371; kWh
